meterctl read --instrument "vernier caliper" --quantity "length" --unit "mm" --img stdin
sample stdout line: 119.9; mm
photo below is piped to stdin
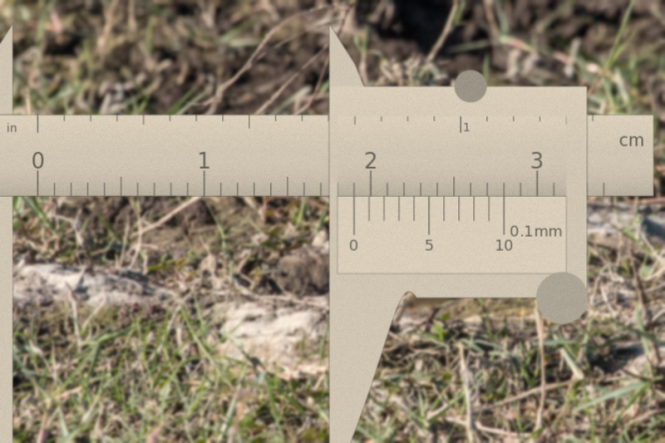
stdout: 19.0; mm
